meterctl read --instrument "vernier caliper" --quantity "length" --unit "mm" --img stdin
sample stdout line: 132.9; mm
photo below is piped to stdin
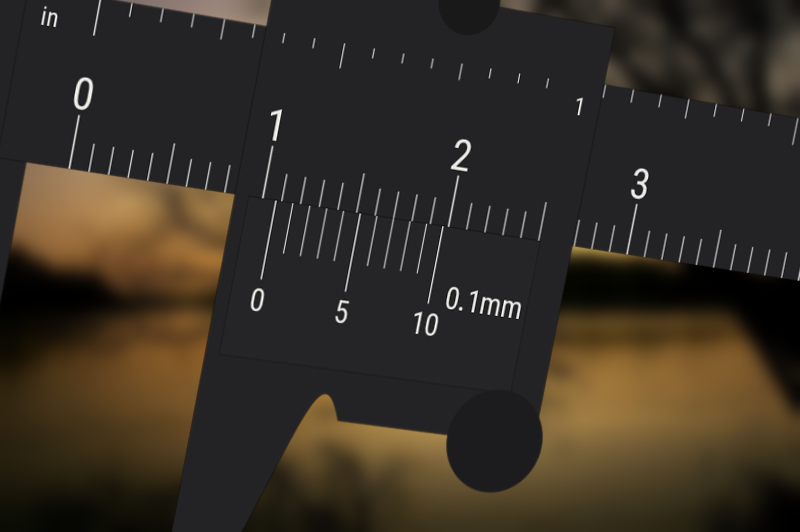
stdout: 10.7; mm
